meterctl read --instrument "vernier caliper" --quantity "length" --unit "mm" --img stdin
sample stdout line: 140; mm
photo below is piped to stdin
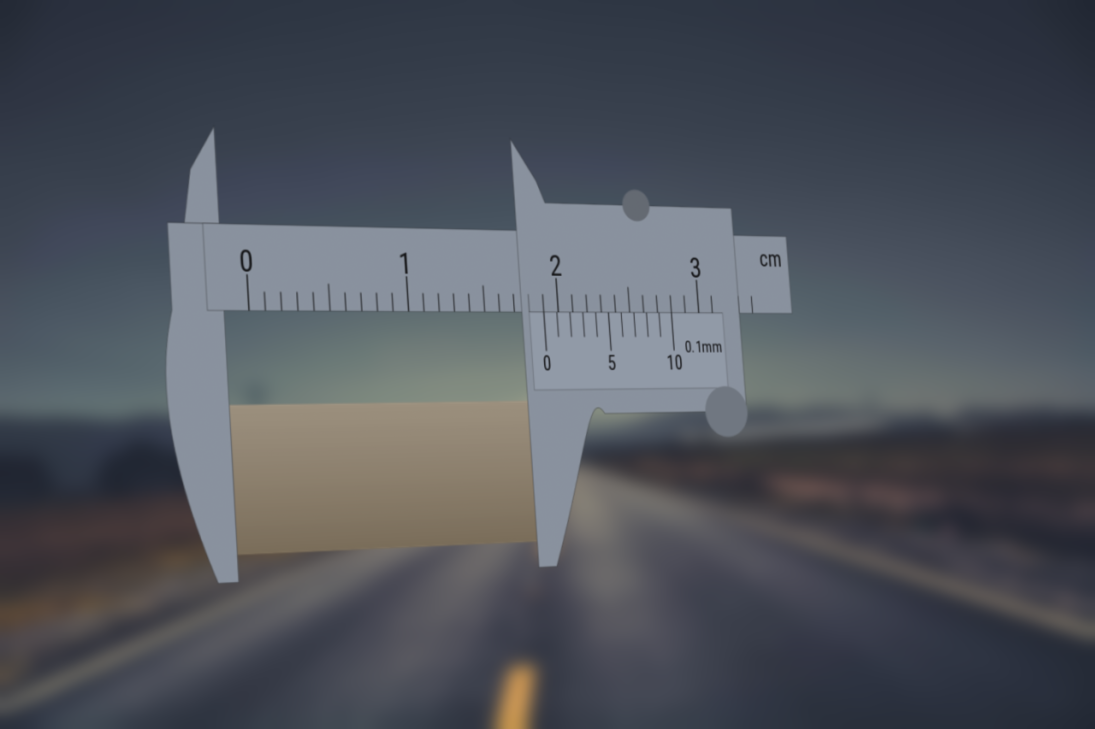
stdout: 19.0; mm
